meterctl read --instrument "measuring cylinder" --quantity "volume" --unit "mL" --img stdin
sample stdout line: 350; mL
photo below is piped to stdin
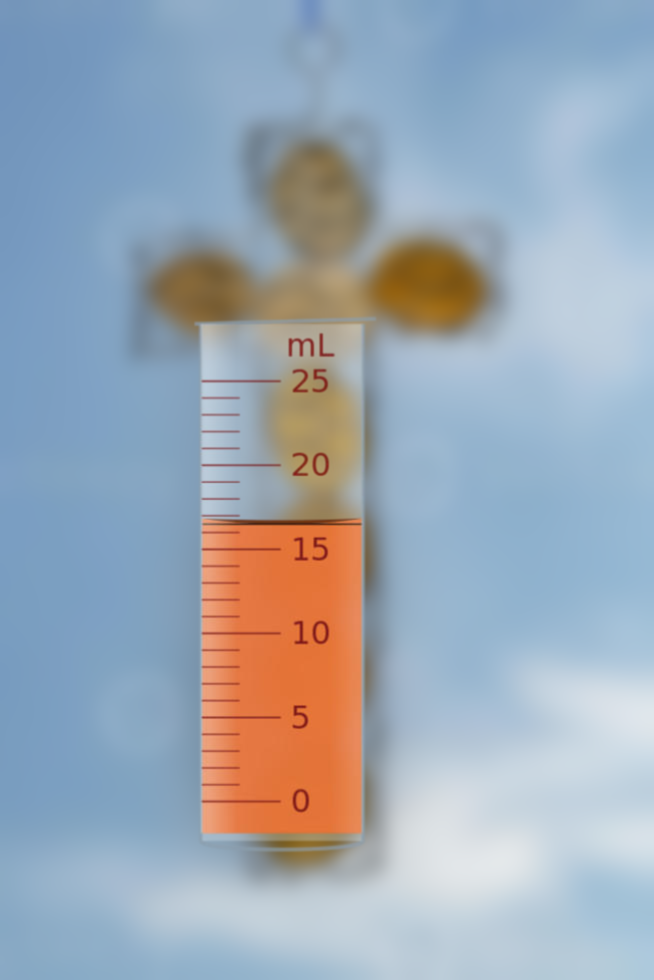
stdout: 16.5; mL
